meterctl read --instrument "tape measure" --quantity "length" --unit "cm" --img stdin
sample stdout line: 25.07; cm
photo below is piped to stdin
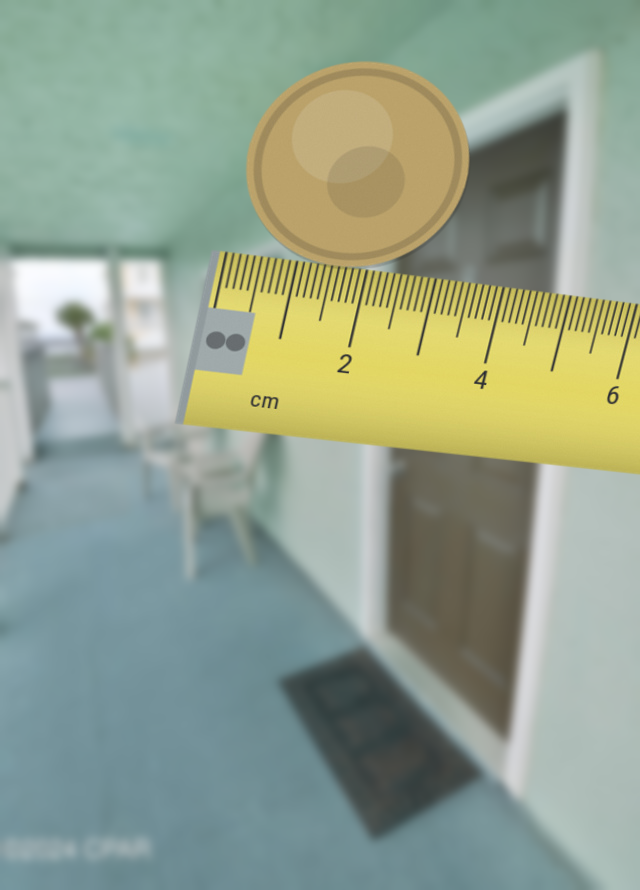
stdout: 3.1; cm
